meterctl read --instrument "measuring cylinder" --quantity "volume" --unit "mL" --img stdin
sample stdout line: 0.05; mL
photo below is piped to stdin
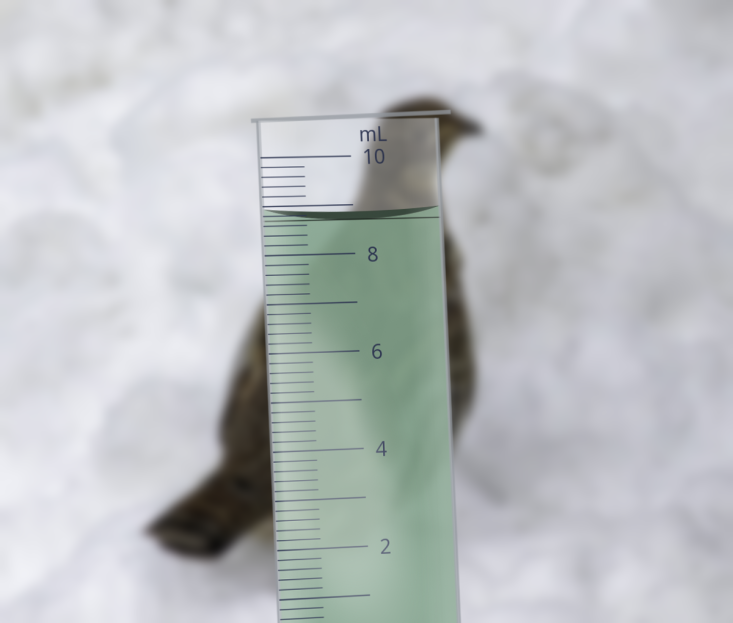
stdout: 8.7; mL
